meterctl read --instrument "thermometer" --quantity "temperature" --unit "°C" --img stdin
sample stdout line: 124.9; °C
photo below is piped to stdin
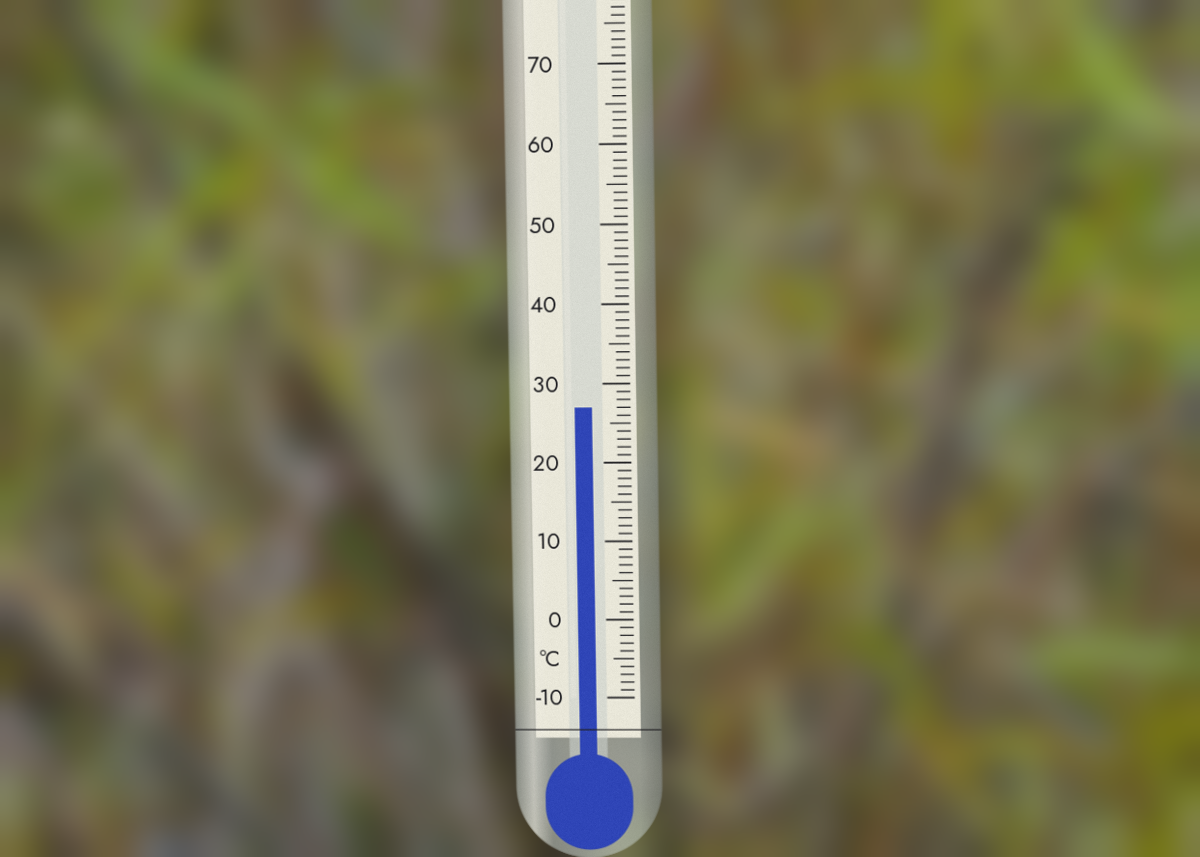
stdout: 27; °C
